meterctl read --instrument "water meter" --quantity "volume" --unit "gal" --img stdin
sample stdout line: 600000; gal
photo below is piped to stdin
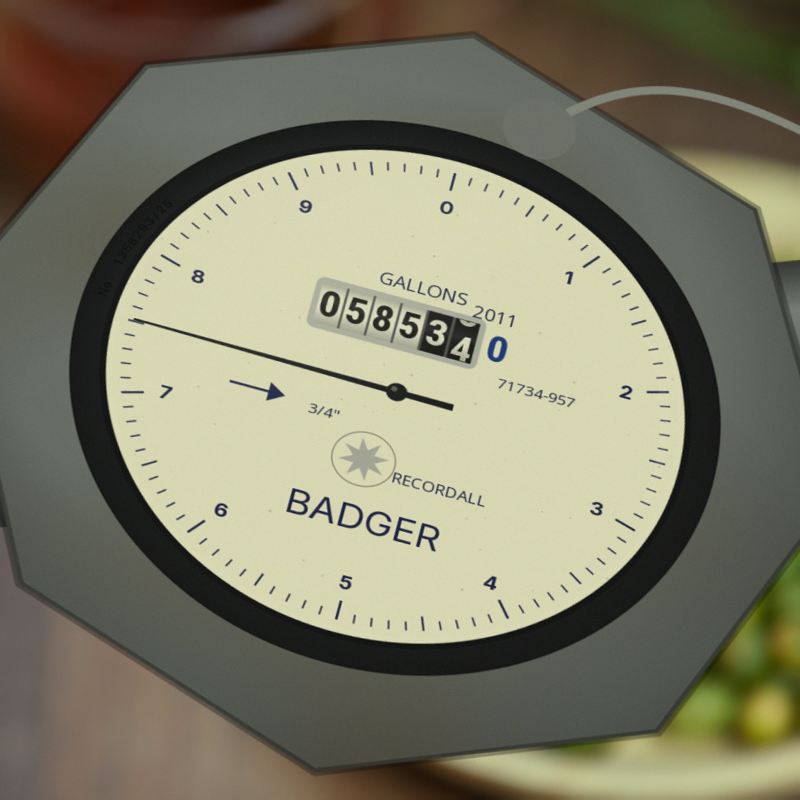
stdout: 585337.5; gal
